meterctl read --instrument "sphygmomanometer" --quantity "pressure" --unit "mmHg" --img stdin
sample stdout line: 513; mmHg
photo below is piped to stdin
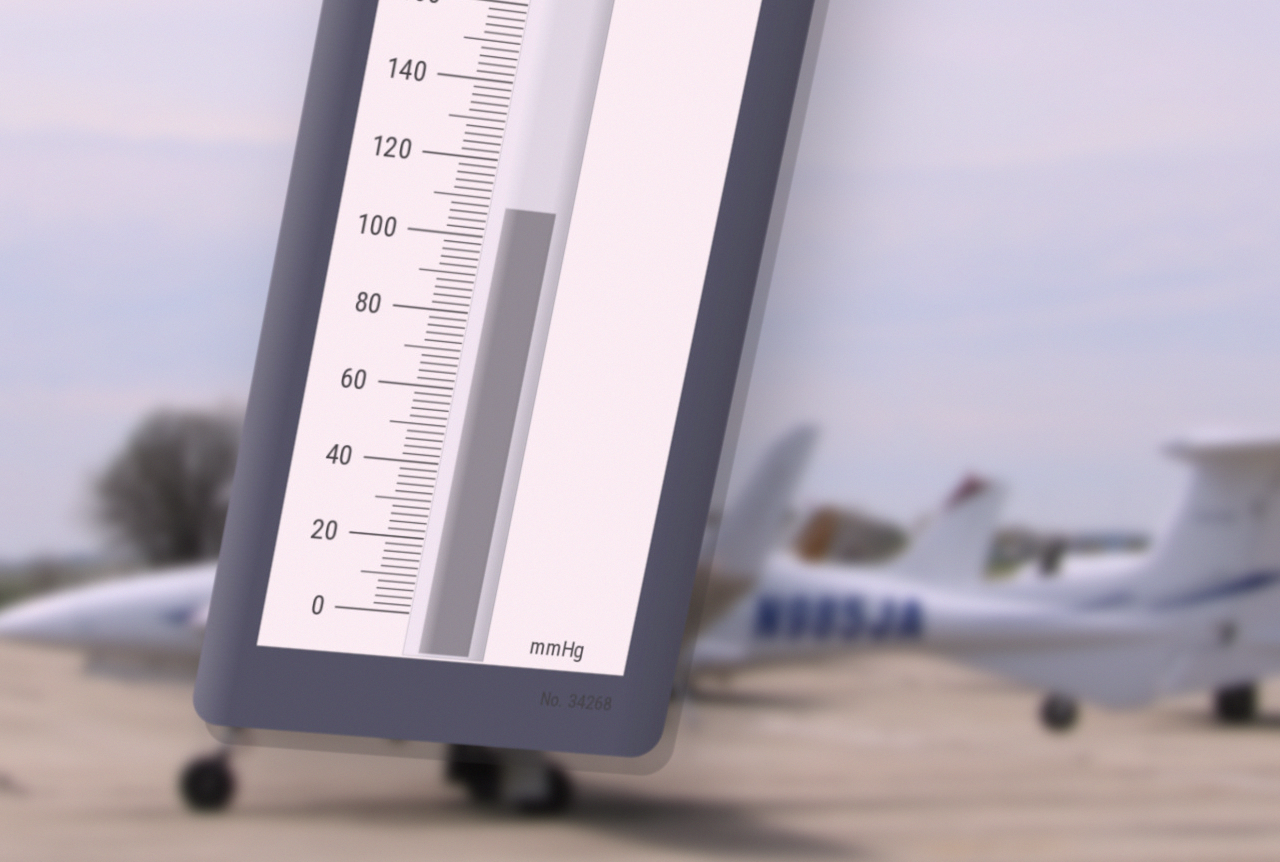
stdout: 108; mmHg
